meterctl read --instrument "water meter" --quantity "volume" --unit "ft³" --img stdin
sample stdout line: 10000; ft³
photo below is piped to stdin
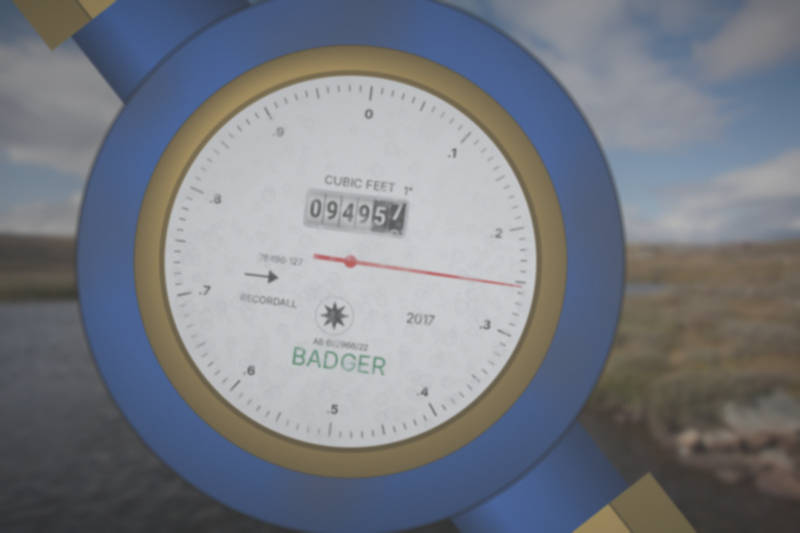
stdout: 94957.25; ft³
